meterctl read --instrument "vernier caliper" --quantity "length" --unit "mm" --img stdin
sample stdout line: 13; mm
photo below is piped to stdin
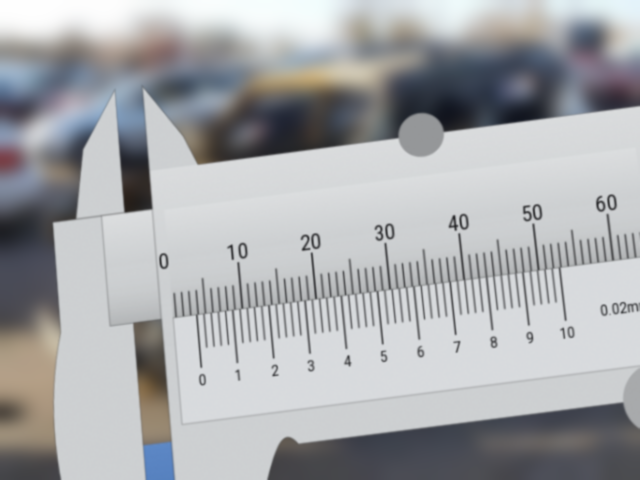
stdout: 3.8; mm
